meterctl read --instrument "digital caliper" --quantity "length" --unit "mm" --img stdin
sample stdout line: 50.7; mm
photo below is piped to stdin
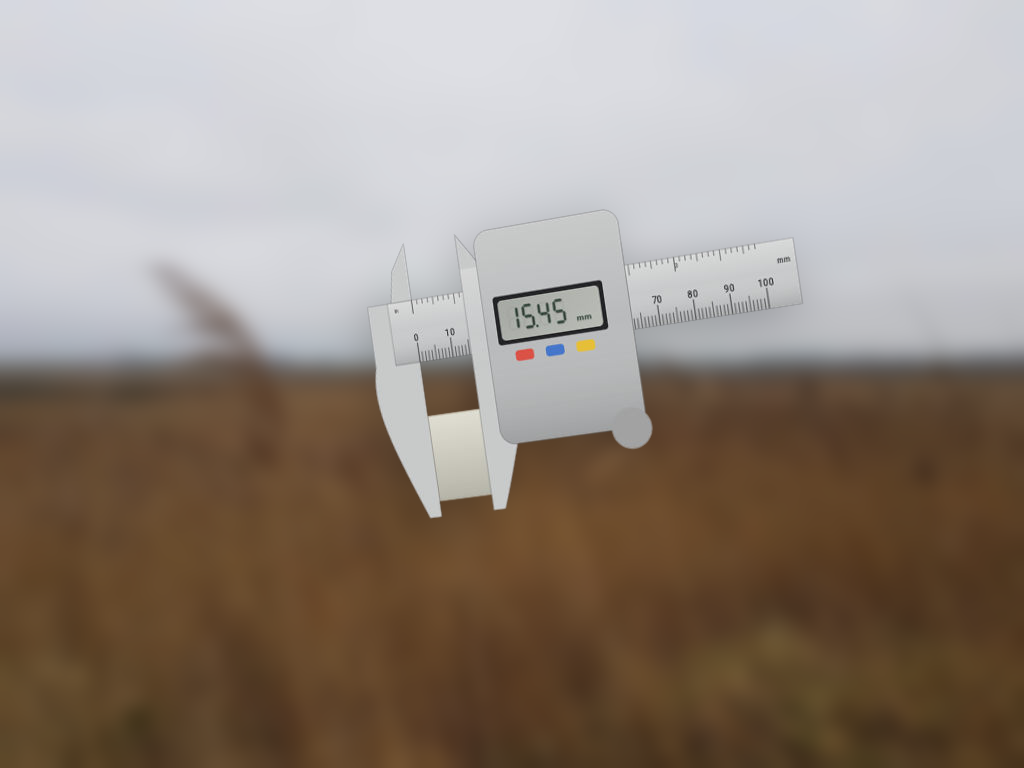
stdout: 15.45; mm
